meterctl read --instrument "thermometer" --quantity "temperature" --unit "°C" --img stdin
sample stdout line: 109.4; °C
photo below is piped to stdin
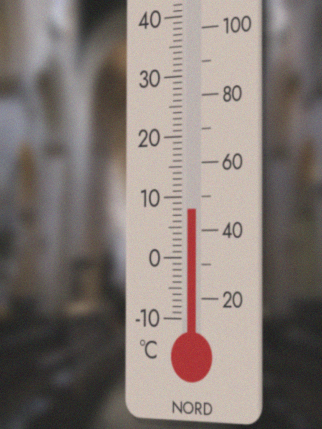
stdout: 8; °C
